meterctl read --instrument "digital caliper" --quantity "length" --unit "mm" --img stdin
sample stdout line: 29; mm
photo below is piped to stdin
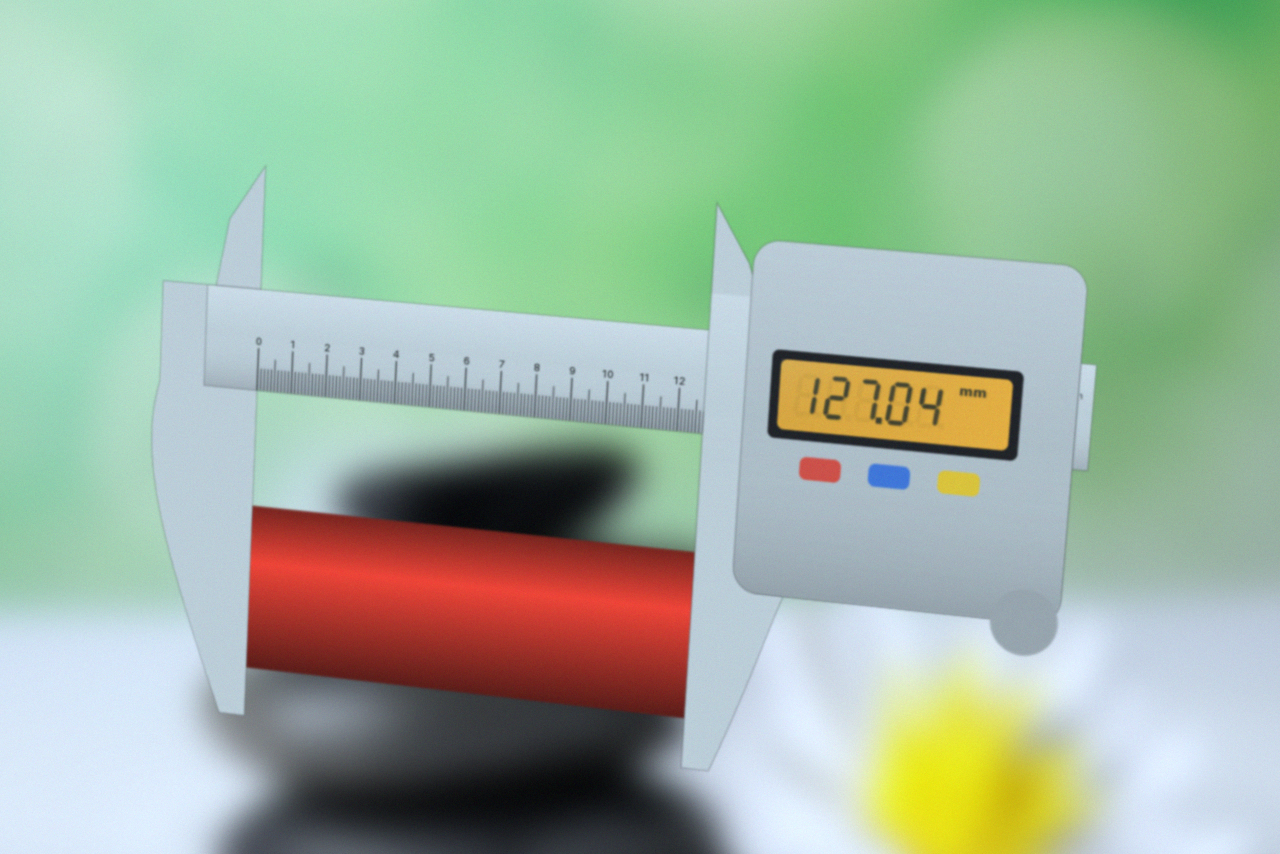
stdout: 127.04; mm
